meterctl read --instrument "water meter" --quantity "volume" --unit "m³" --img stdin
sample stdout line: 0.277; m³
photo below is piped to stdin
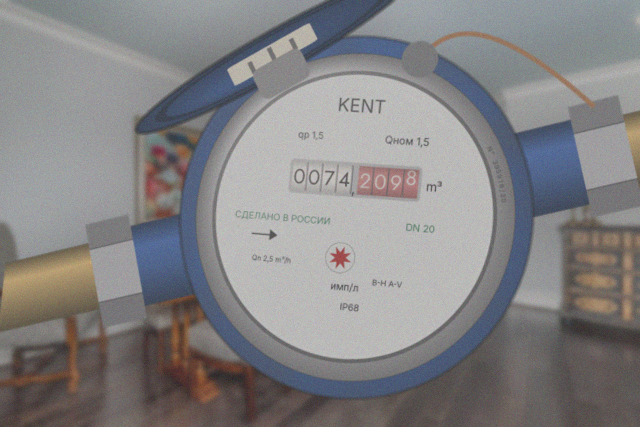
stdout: 74.2098; m³
